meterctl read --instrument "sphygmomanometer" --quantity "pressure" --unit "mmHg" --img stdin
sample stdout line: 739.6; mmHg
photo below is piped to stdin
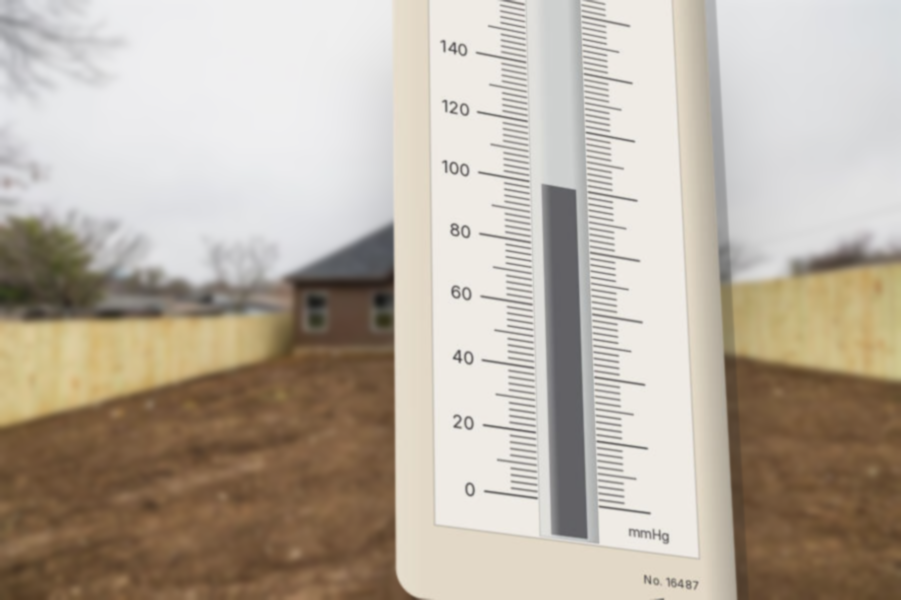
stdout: 100; mmHg
